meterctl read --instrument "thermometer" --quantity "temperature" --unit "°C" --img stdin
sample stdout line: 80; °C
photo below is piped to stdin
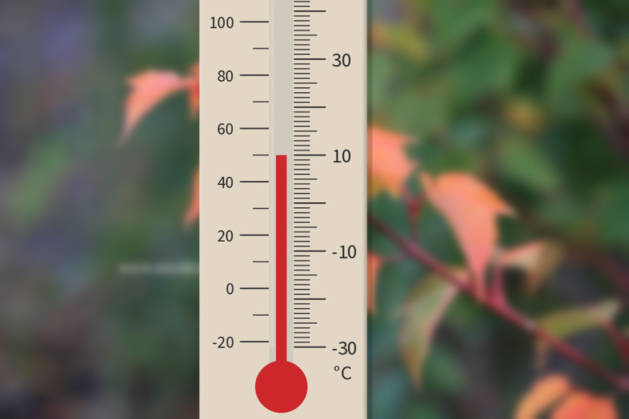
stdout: 10; °C
